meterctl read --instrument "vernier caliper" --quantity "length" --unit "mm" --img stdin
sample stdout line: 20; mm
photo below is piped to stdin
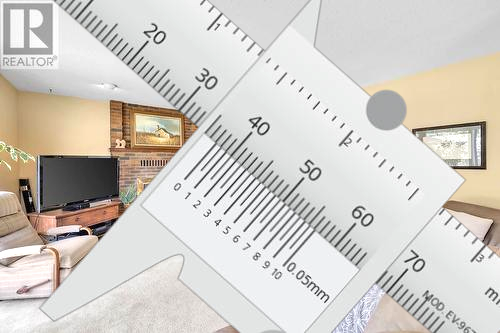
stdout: 37.2; mm
